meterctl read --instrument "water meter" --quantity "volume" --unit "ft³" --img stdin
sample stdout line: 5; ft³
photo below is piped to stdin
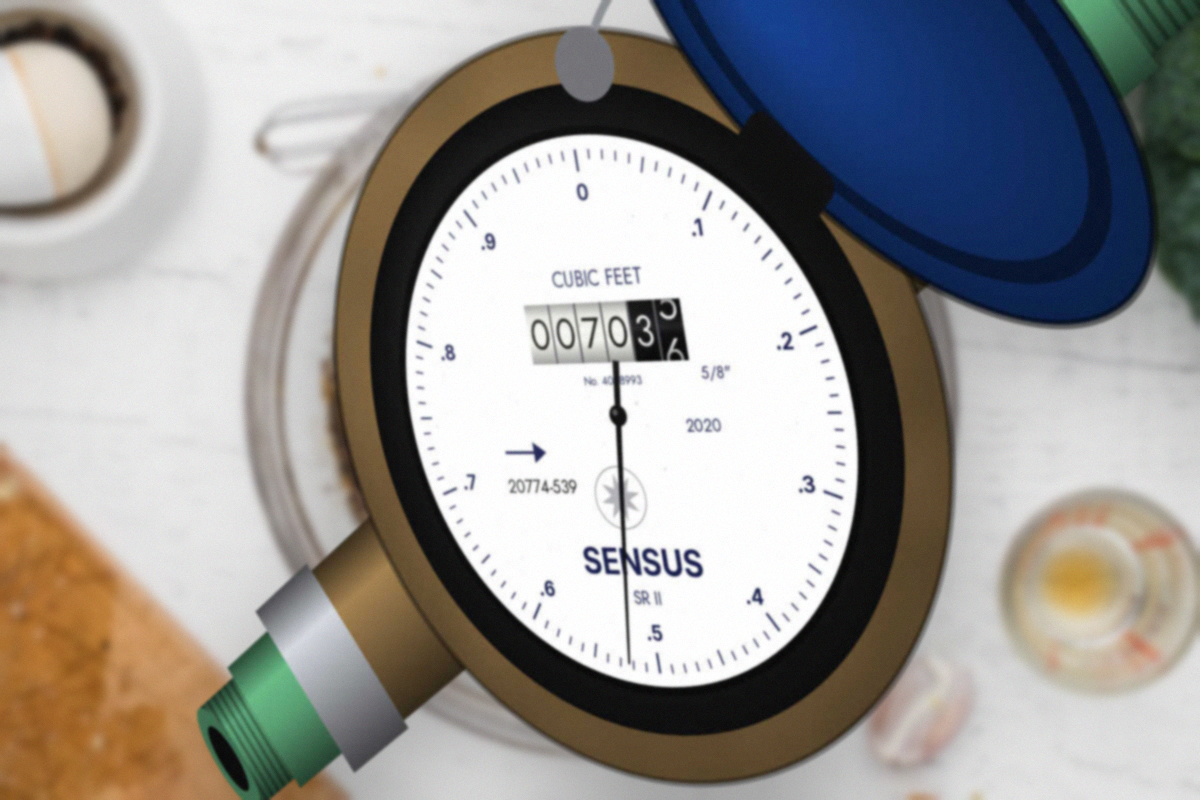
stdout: 7035.52; ft³
